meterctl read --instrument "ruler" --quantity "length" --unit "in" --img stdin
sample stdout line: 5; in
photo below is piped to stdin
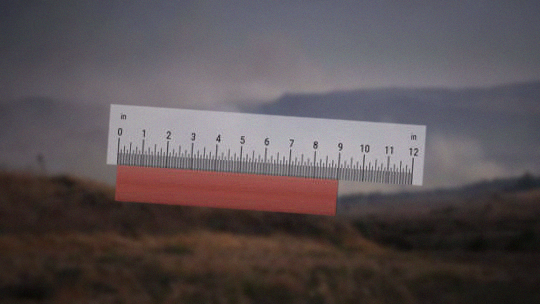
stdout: 9; in
